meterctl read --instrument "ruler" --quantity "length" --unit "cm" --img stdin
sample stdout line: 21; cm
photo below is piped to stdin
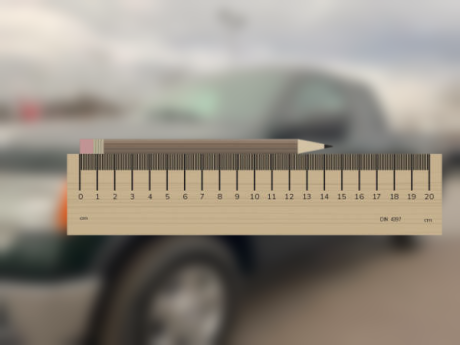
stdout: 14.5; cm
